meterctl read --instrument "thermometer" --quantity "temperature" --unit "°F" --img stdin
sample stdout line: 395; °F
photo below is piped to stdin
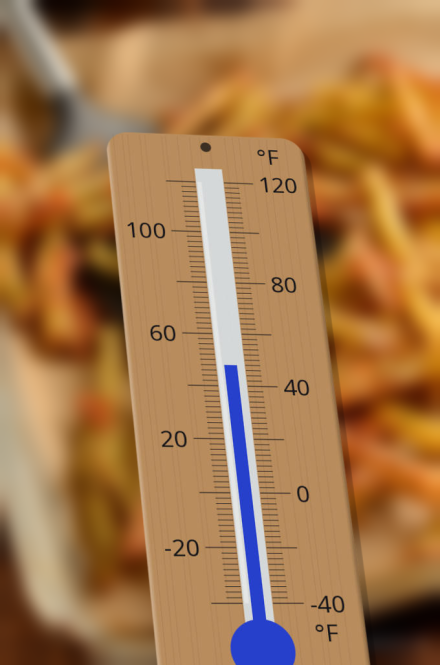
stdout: 48; °F
